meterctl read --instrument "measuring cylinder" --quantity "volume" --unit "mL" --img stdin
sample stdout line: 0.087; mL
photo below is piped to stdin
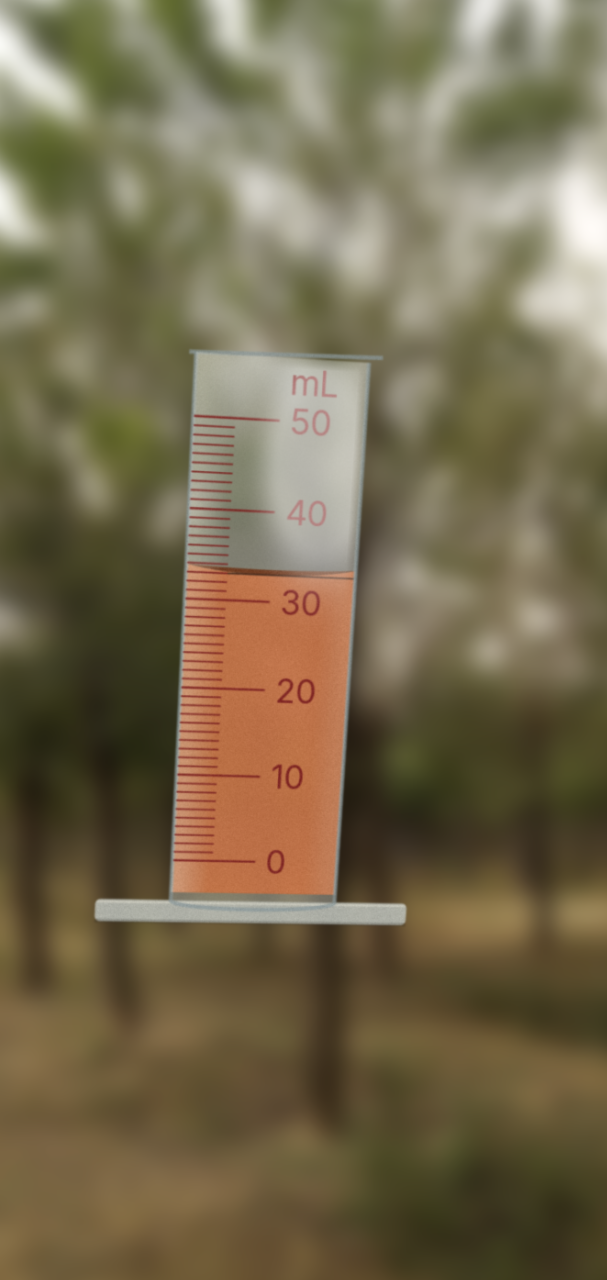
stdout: 33; mL
